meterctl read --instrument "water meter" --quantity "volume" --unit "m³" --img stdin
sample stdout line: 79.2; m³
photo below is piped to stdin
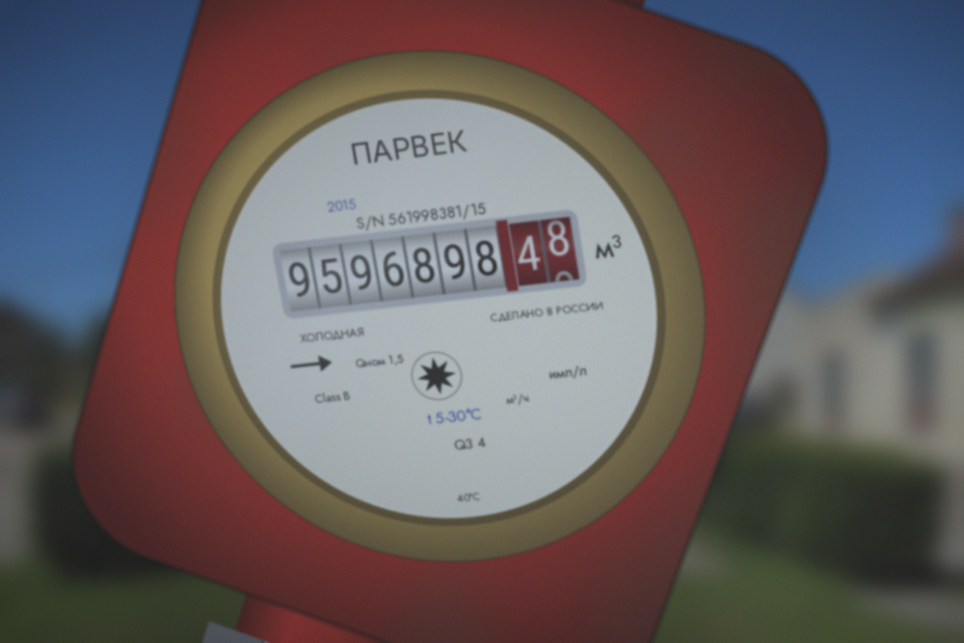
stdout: 9596898.48; m³
